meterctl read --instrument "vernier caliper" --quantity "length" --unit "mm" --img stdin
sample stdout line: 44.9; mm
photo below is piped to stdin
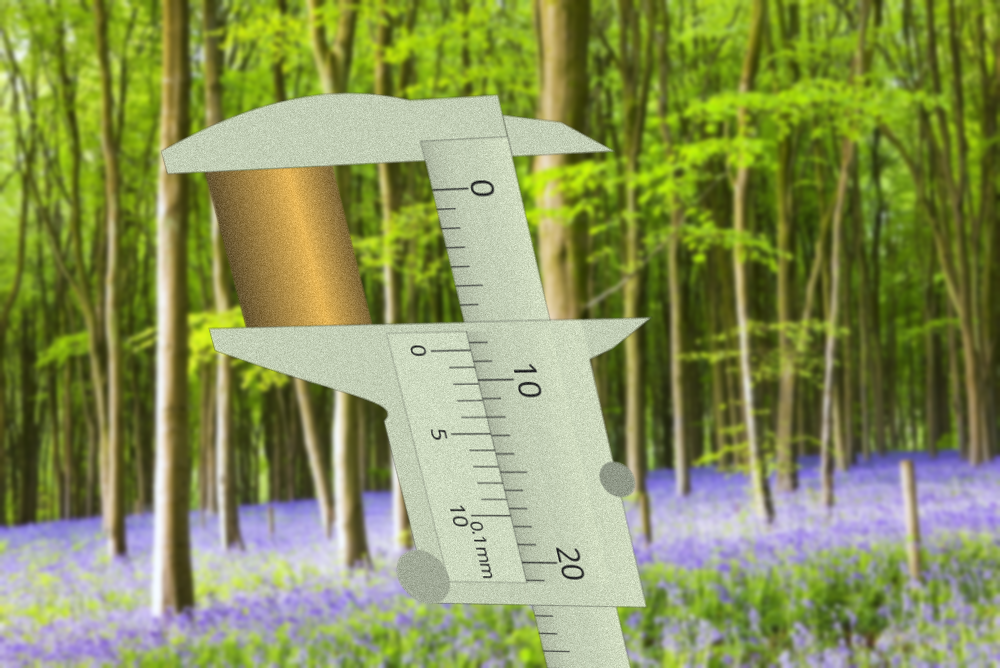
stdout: 8.4; mm
